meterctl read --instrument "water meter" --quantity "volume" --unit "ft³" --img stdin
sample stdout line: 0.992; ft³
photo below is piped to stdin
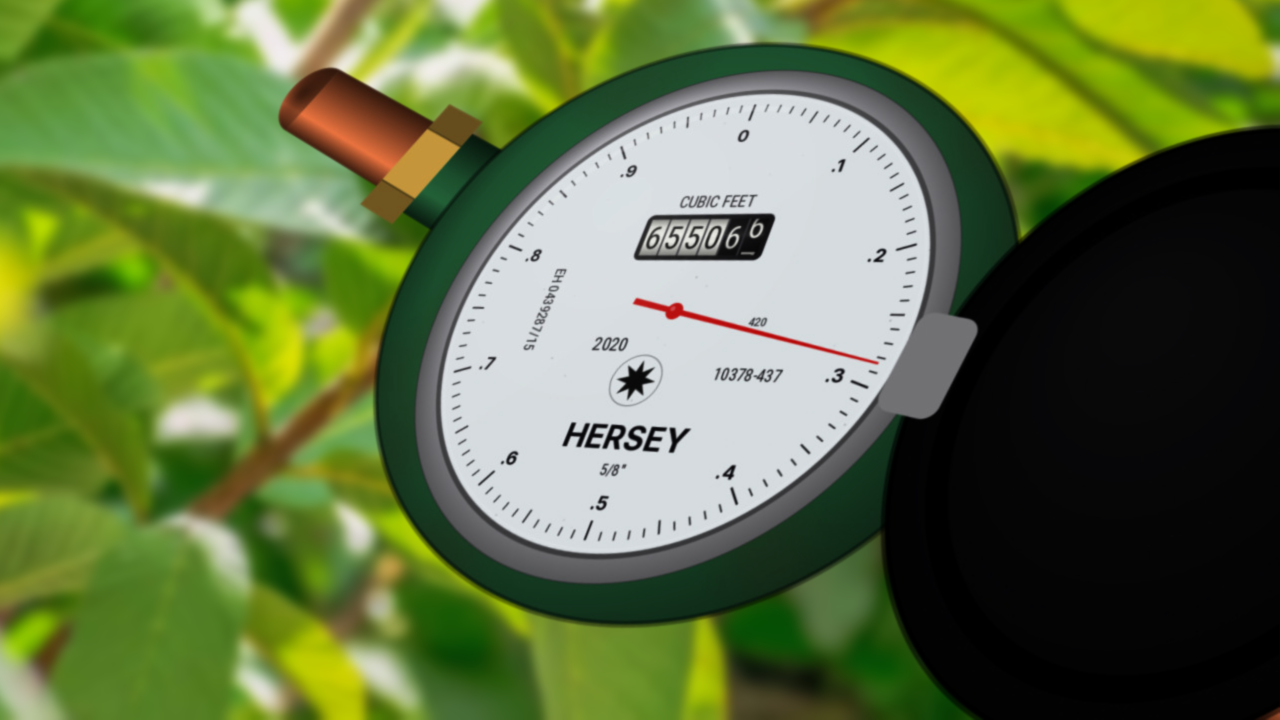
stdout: 655066.28; ft³
